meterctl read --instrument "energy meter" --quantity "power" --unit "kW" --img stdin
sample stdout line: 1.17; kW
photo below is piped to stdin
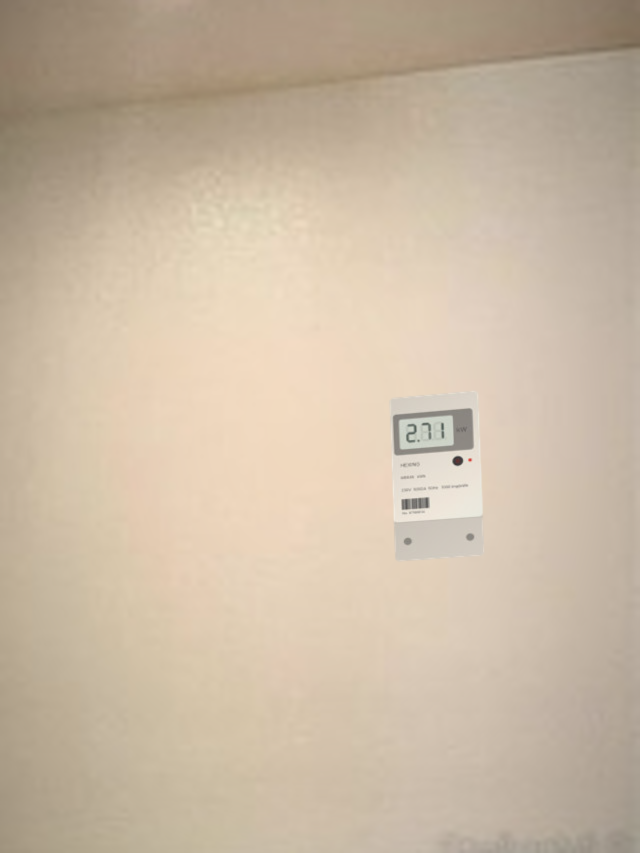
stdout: 2.71; kW
